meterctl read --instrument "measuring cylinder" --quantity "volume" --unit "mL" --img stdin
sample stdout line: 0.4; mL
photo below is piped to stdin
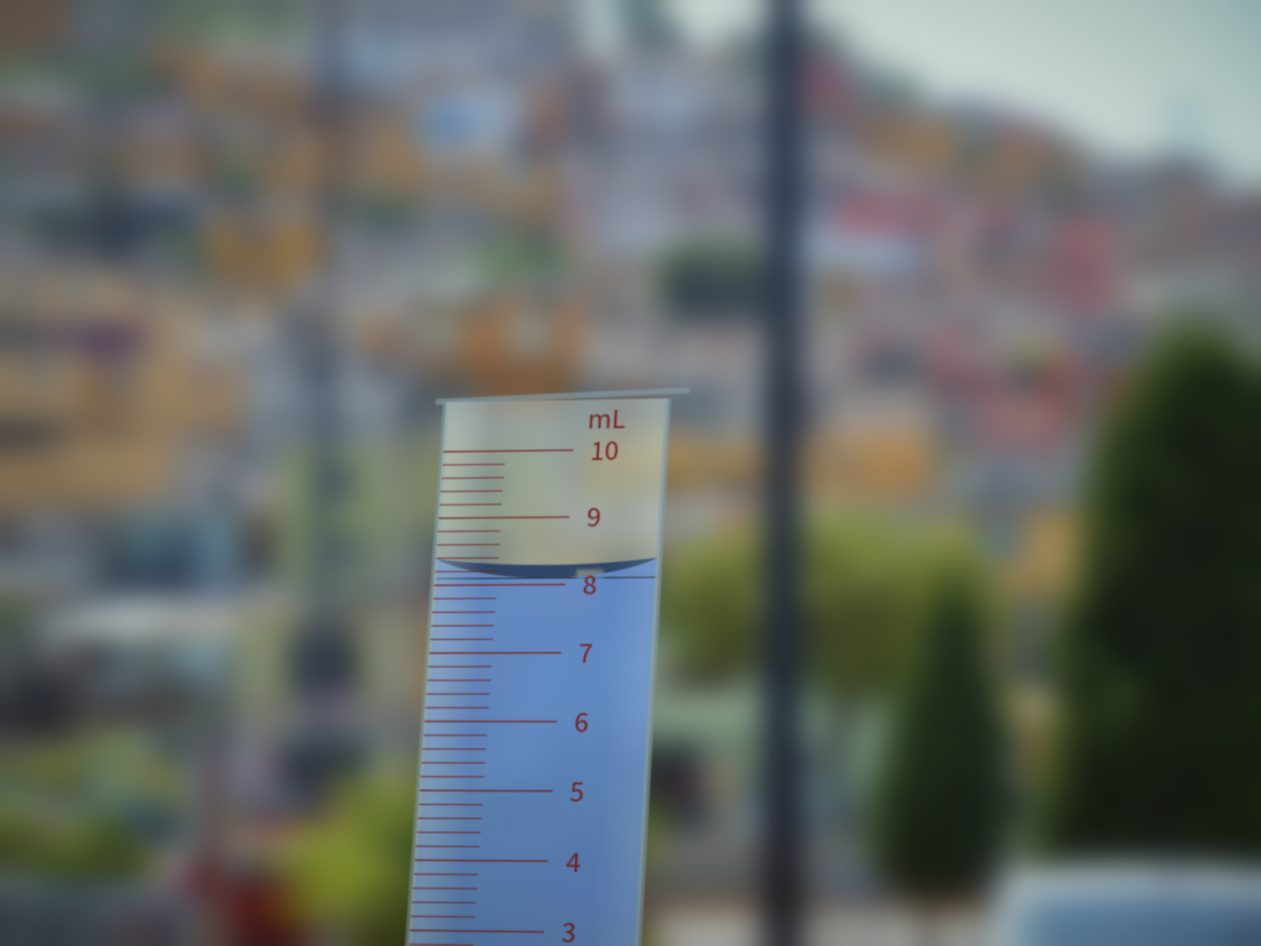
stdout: 8.1; mL
